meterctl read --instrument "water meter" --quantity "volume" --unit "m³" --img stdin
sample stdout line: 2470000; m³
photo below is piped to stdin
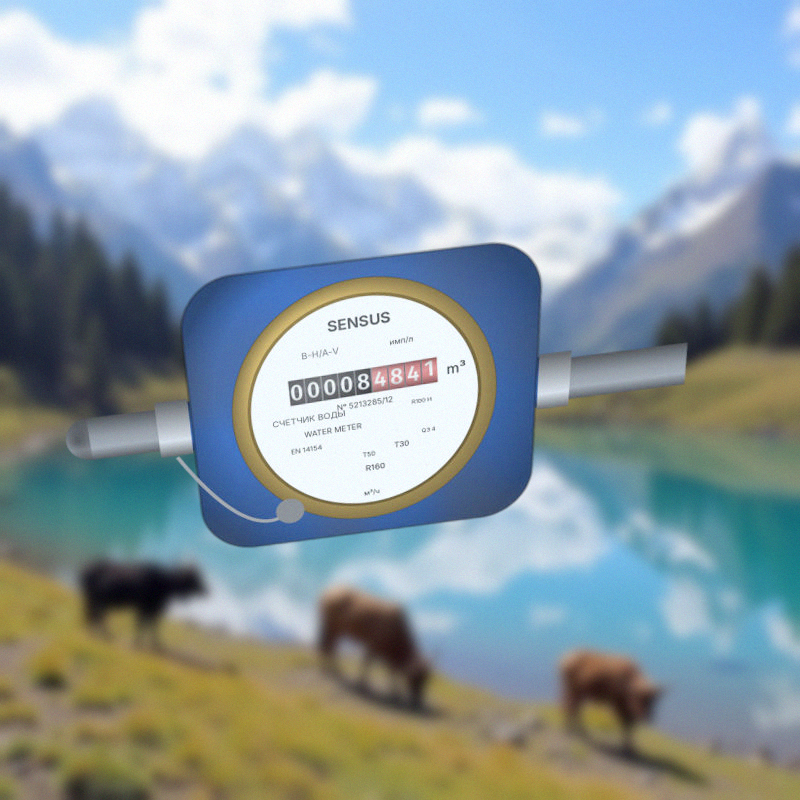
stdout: 8.4841; m³
